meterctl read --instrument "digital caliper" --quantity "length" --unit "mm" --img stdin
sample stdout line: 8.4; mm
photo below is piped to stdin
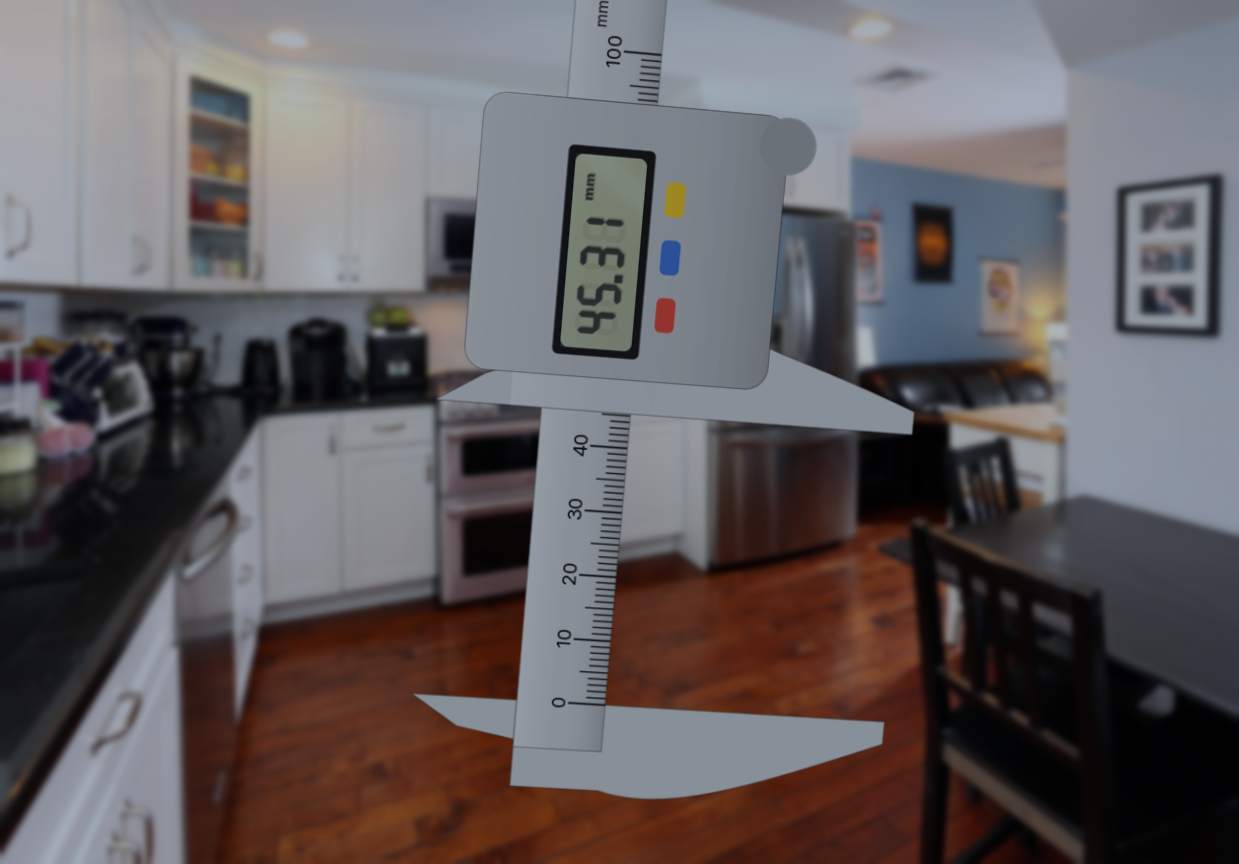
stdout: 45.31; mm
